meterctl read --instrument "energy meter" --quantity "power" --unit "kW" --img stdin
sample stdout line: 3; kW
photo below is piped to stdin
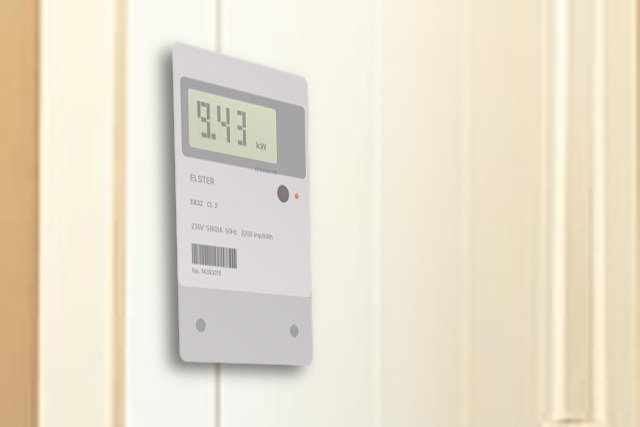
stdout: 9.43; kW
